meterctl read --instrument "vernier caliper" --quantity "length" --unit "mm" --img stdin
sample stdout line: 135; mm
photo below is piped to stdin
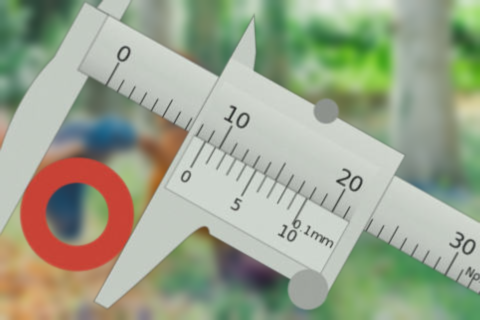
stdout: 8.8; mm
